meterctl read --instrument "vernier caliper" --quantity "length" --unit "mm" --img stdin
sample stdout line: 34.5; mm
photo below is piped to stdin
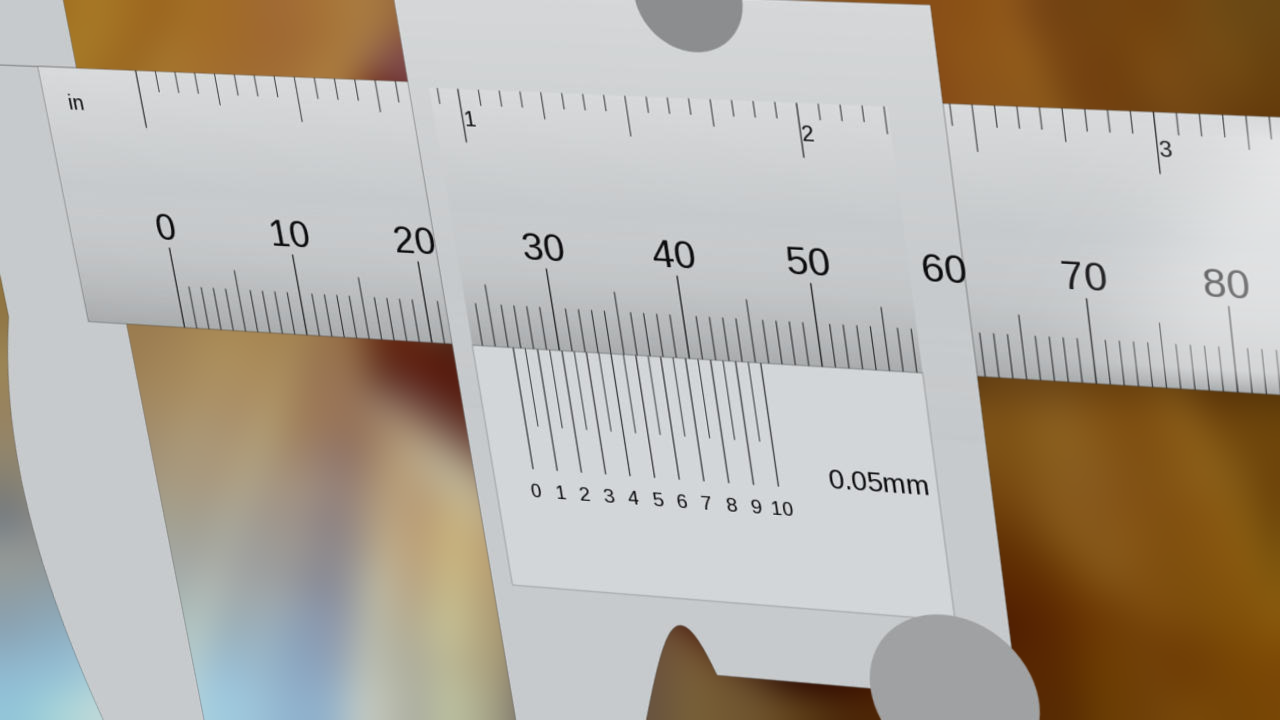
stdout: 26.4; mm
